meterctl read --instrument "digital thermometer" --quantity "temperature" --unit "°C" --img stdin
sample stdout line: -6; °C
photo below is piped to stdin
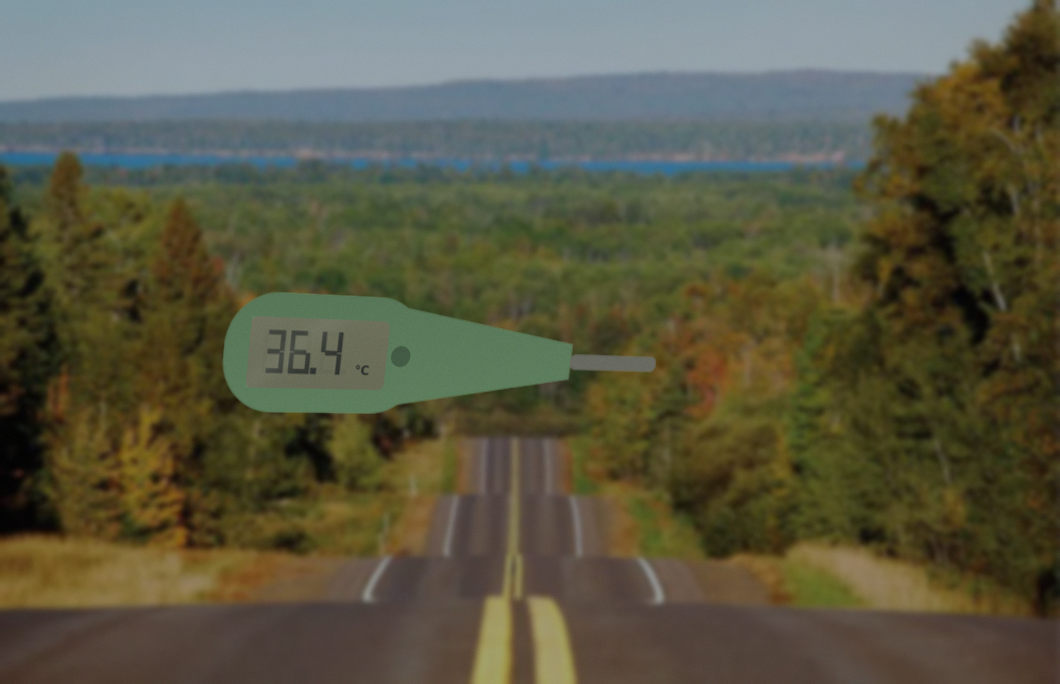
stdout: 36.4; °C
